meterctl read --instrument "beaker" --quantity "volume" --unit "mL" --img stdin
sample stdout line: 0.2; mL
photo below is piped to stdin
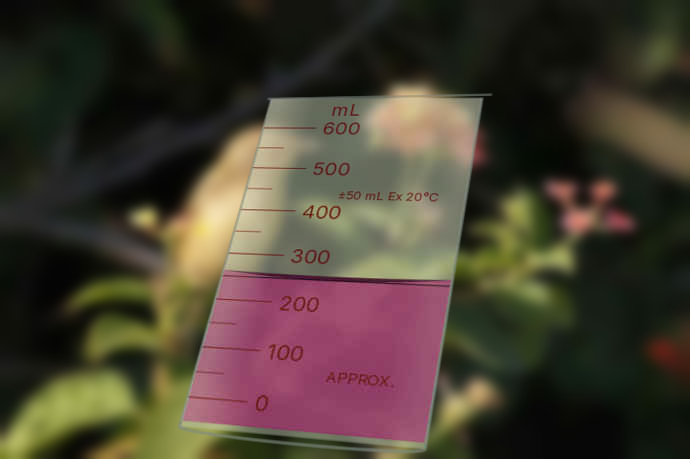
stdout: 250; mL
